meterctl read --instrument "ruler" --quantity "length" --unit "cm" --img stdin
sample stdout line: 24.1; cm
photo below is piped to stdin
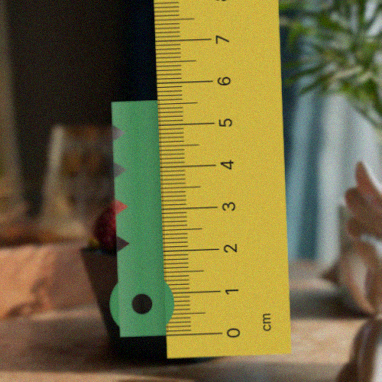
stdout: 5.6; cm
